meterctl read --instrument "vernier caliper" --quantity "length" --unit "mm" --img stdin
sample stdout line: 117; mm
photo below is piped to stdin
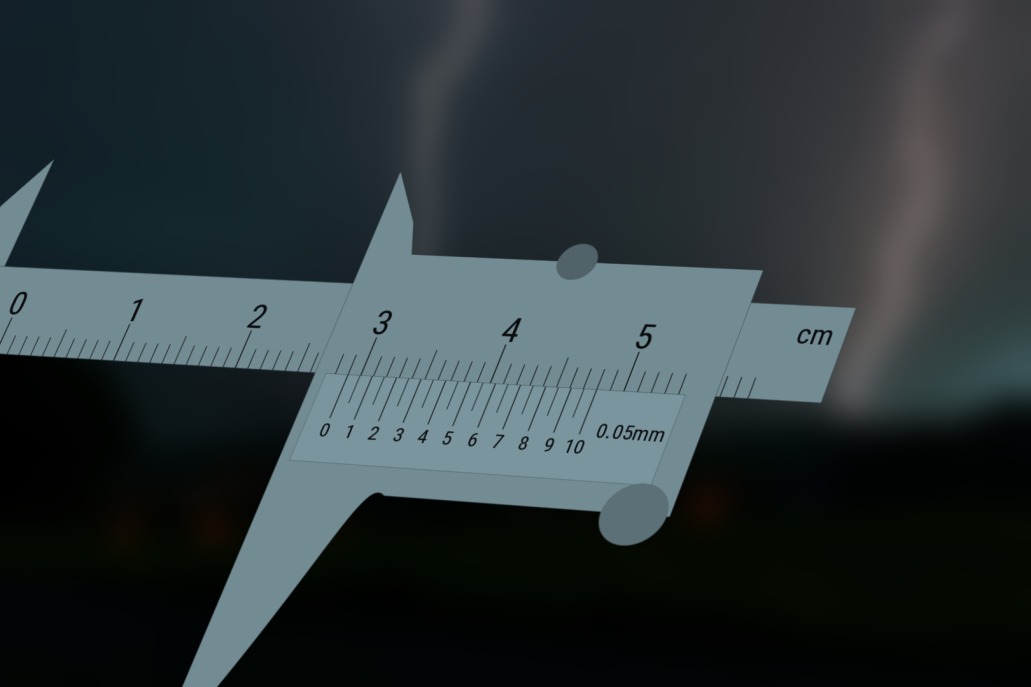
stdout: 29.0; mm
